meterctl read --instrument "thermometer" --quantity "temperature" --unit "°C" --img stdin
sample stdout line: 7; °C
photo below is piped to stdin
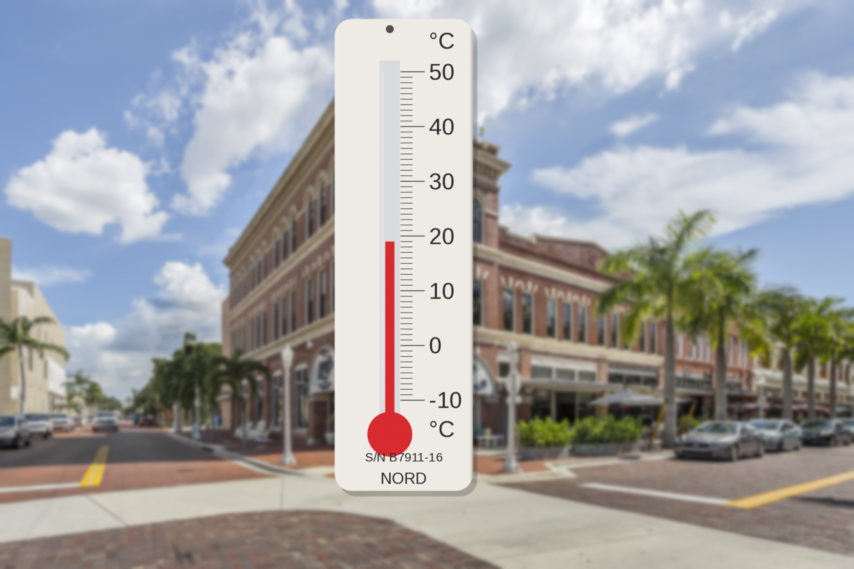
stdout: 19; °C
